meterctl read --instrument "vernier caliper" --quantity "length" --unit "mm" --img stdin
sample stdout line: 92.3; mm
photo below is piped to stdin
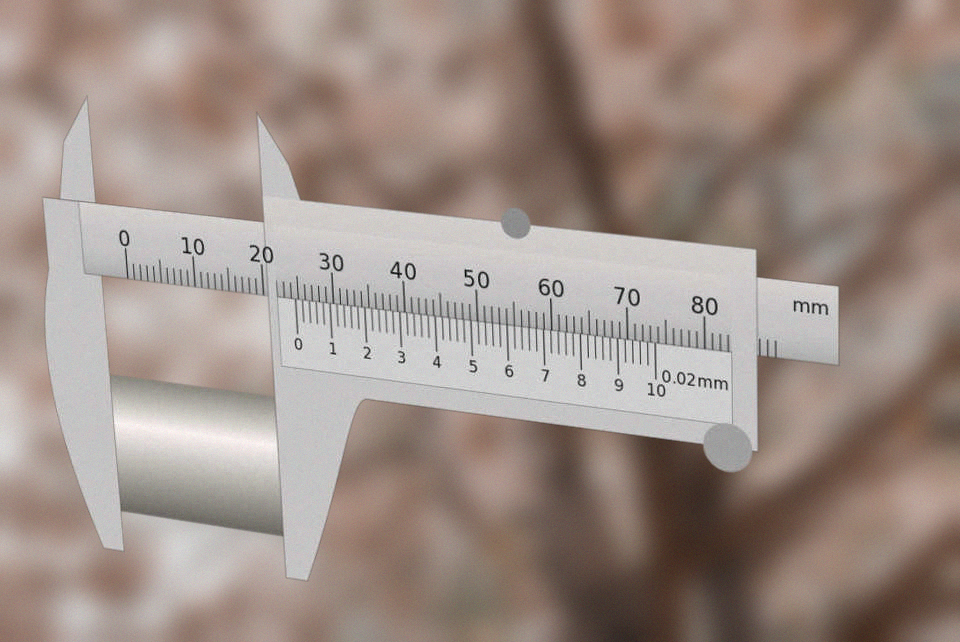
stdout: 24.6; mm
